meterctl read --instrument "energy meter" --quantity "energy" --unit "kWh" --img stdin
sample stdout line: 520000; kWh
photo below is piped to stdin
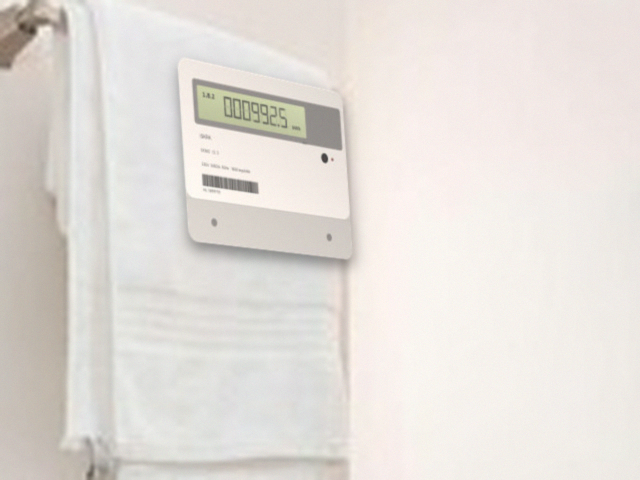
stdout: 992.5; kWh
